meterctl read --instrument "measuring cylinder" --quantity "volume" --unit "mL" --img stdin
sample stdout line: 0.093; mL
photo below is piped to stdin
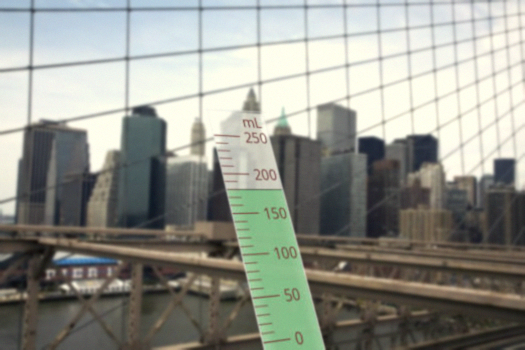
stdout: 180; mL
